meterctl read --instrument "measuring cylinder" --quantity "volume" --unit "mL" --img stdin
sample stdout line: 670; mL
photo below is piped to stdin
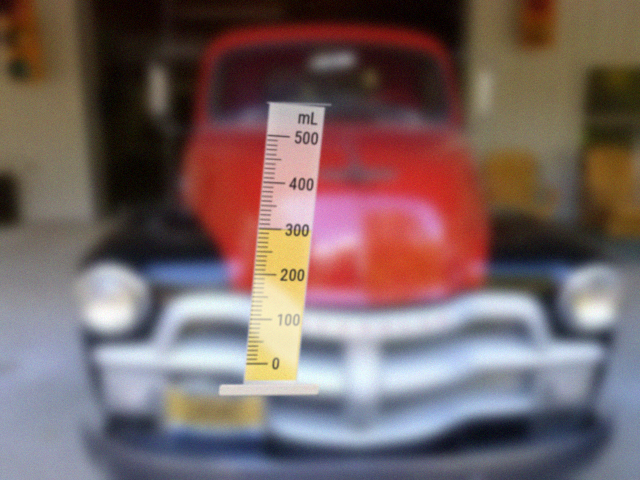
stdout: 300; mL
